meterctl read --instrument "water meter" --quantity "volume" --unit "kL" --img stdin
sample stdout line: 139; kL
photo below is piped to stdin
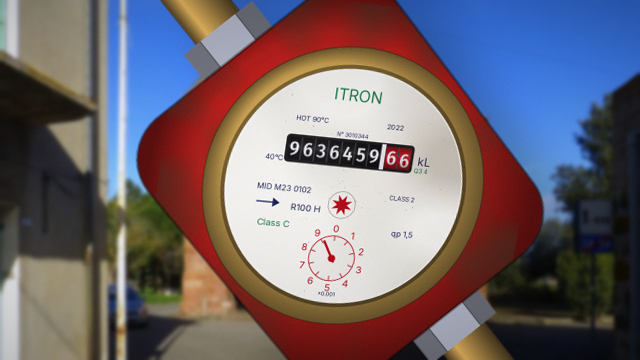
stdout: 9636459.659; kL
